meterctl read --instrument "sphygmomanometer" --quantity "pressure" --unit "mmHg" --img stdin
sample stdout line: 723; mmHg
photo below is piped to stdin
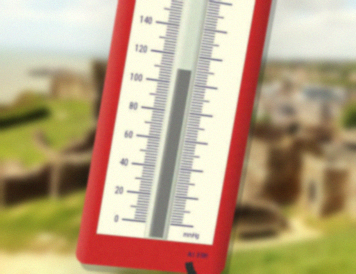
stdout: 110; mmHg
